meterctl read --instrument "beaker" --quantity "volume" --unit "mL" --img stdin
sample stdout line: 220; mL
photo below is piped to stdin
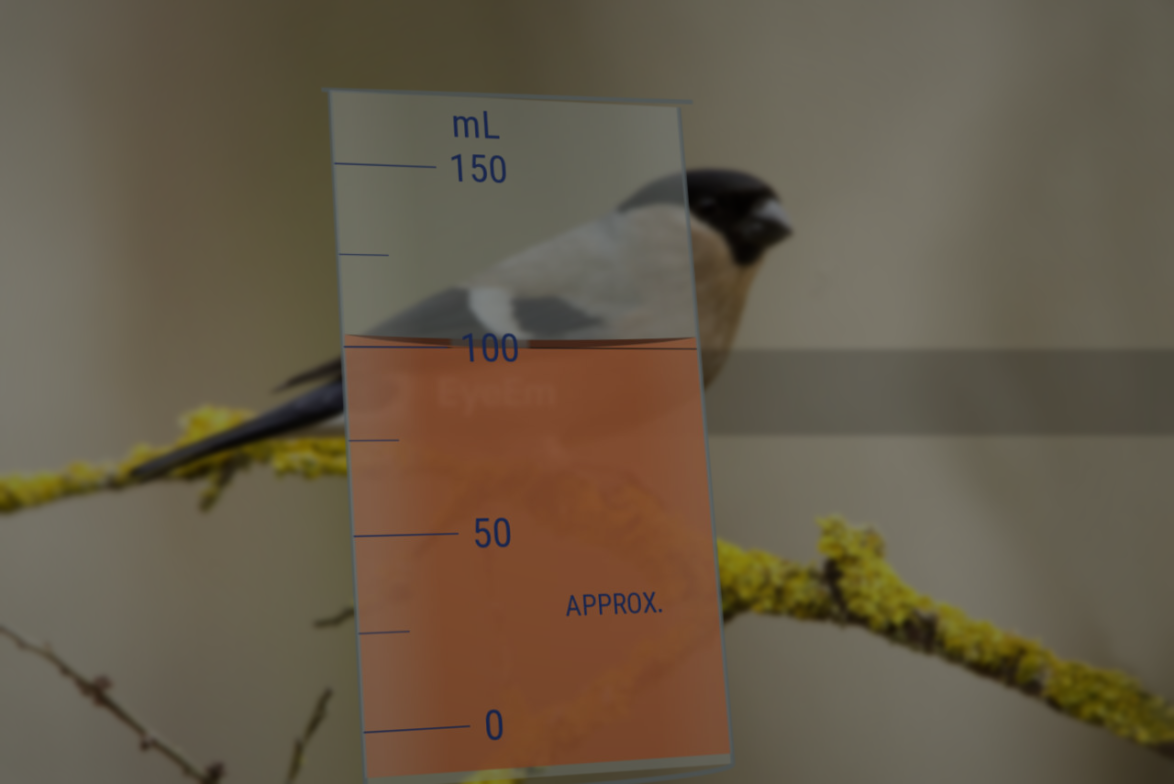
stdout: 100; mL
